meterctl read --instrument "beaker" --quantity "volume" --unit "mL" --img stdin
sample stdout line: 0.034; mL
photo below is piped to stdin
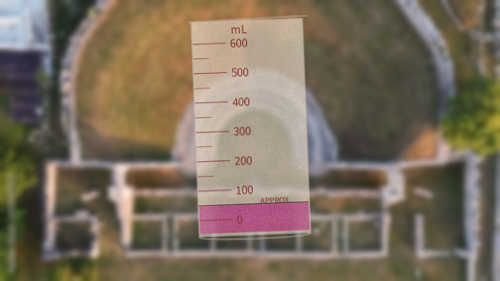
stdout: 50; mL
